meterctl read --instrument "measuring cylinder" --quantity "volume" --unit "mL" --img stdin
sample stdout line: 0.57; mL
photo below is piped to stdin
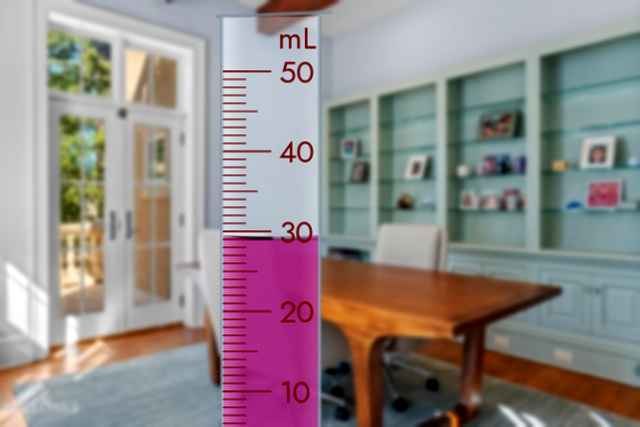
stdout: 29; mL
